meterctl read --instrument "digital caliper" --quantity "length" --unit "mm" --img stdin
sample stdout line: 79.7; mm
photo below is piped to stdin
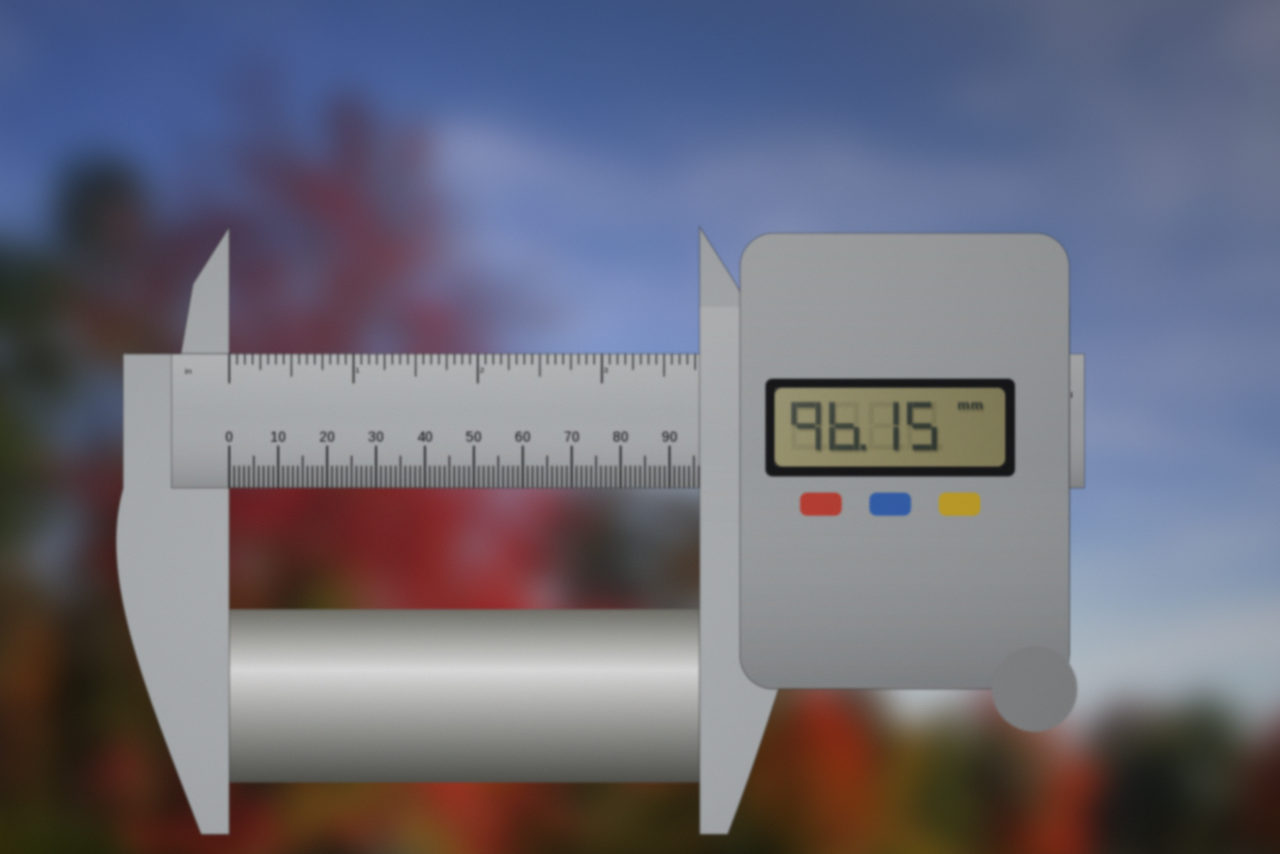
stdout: 96.15; mm
